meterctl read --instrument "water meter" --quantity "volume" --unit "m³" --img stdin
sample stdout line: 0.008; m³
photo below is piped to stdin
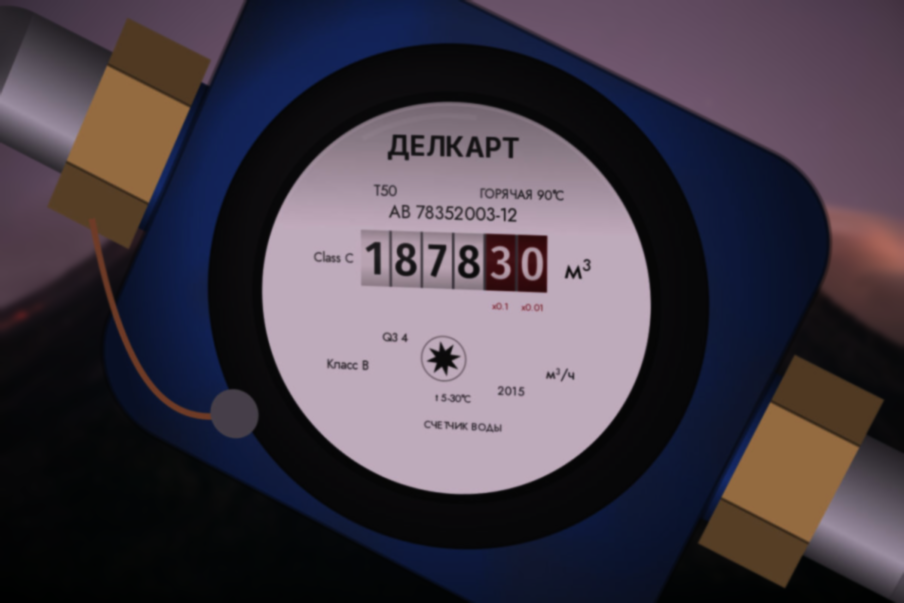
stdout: 1878.30; m³
